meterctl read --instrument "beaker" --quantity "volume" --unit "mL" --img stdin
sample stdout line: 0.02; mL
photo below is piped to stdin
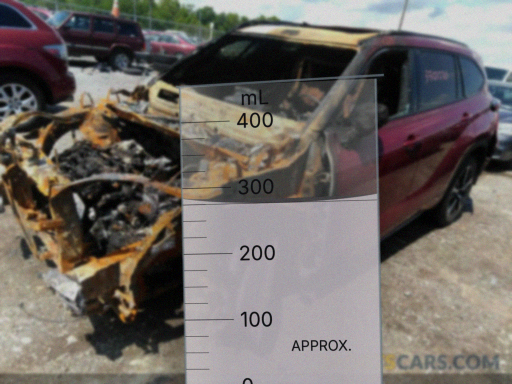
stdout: 275; mL
